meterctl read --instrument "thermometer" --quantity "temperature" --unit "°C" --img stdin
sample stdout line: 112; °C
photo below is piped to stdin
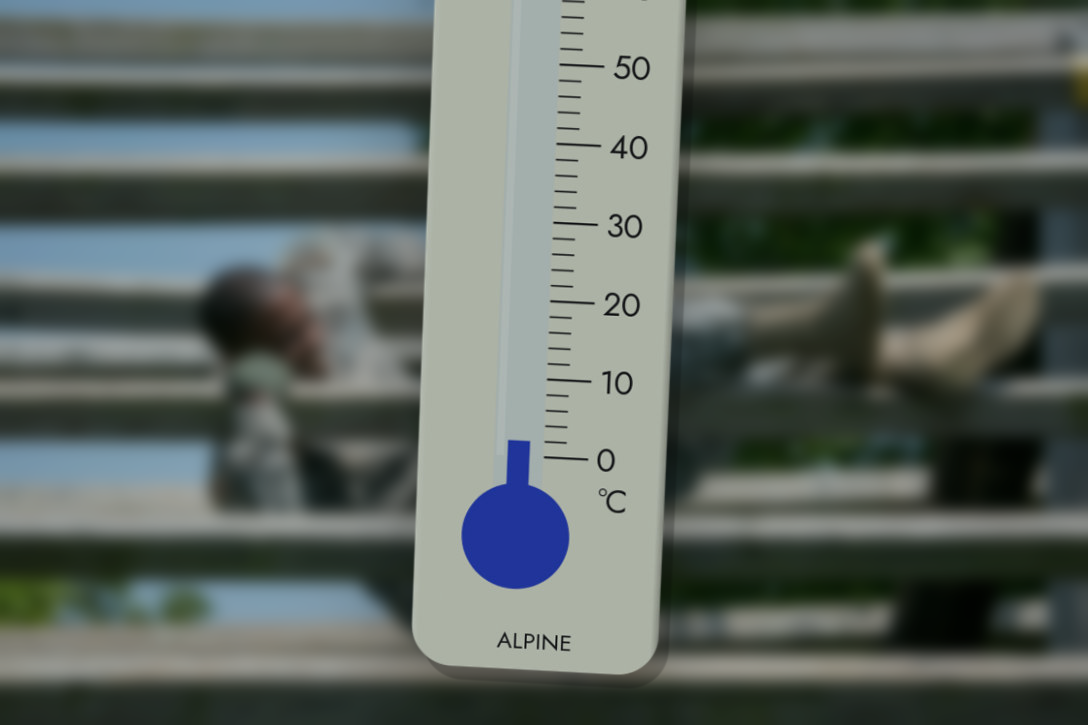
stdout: 2; °C
